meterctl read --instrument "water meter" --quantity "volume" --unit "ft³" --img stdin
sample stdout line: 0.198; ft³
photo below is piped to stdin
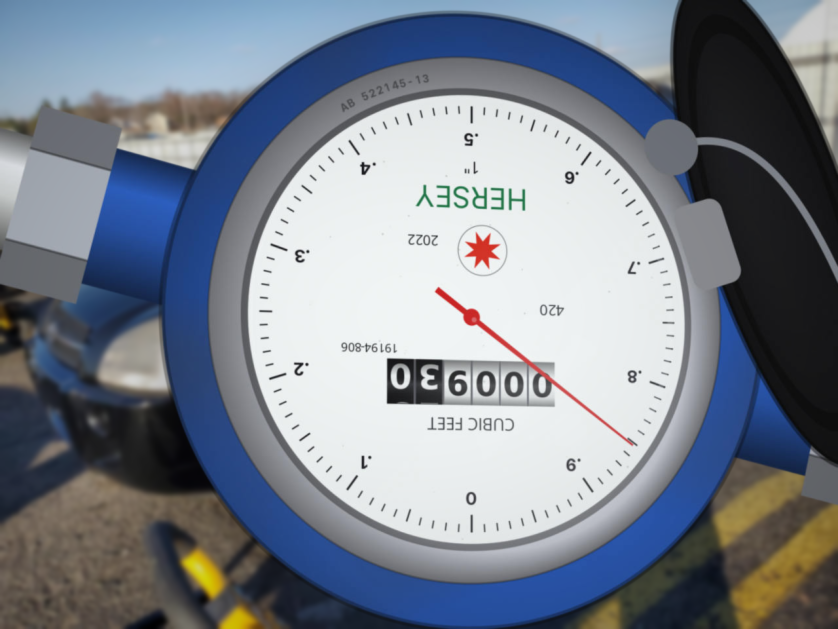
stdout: 929.85; ft³
